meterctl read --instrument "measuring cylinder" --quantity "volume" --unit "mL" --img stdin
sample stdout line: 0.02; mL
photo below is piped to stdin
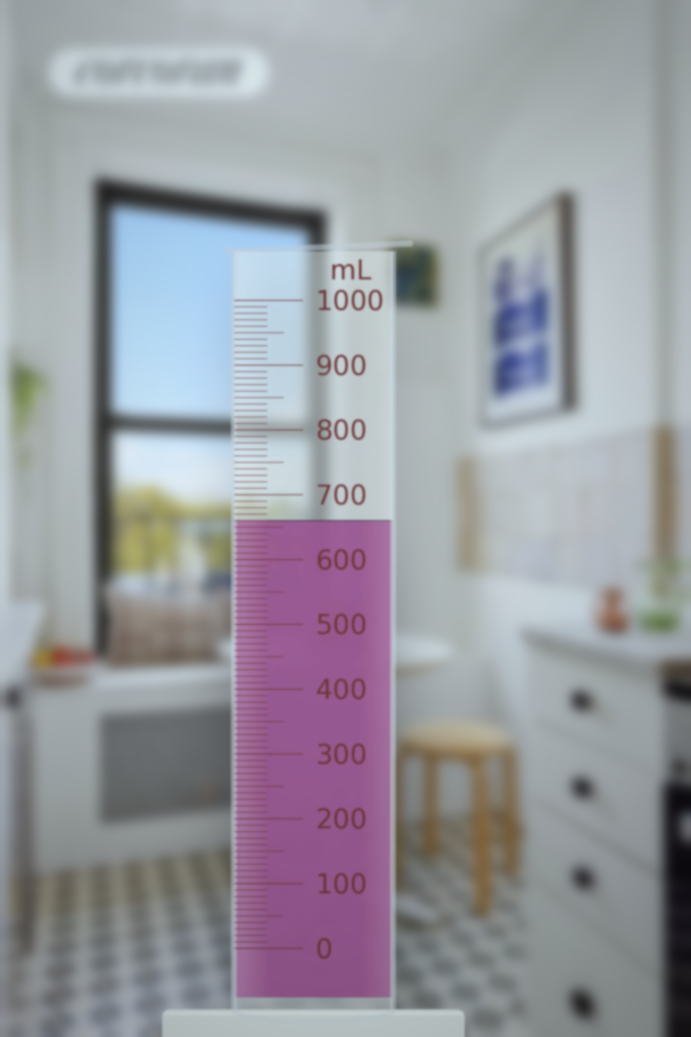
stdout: 660; mL
